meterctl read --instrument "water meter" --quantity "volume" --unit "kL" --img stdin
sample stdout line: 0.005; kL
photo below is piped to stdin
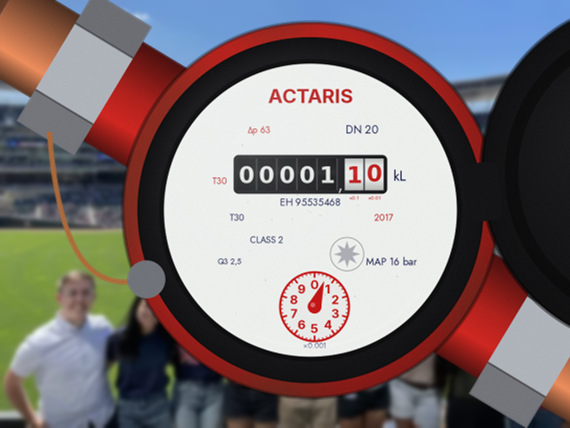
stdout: 1.100; kL
